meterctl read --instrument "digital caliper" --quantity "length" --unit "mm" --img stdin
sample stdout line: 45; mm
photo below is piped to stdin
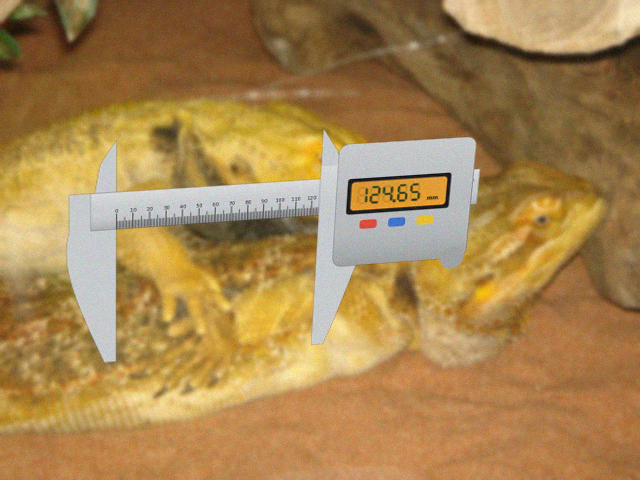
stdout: 124.65; mm
